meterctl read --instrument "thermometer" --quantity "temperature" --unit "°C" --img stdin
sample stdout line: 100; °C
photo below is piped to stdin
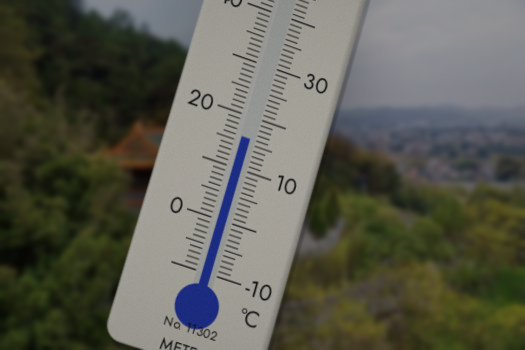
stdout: 16; °C
